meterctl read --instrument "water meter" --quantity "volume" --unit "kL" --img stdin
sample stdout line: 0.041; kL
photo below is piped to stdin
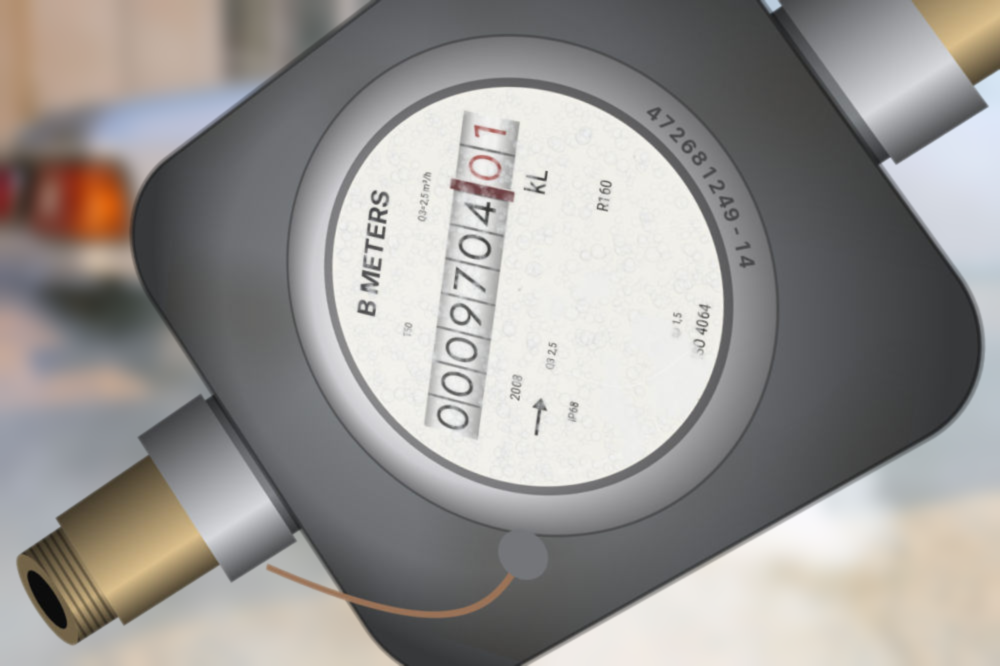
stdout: 9704.01; kL
